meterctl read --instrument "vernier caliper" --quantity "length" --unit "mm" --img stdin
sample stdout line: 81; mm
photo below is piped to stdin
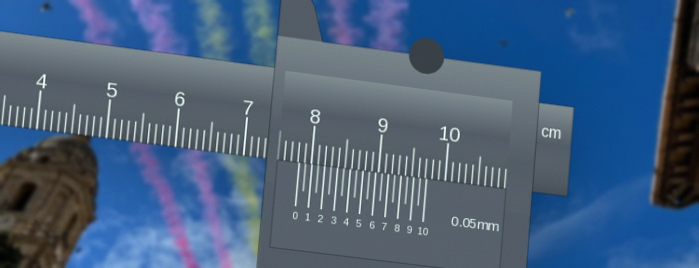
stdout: 78.2; mm
